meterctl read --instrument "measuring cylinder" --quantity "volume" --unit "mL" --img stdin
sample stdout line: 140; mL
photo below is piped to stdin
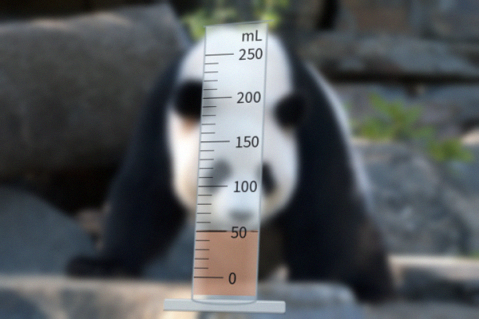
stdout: 50; mL
